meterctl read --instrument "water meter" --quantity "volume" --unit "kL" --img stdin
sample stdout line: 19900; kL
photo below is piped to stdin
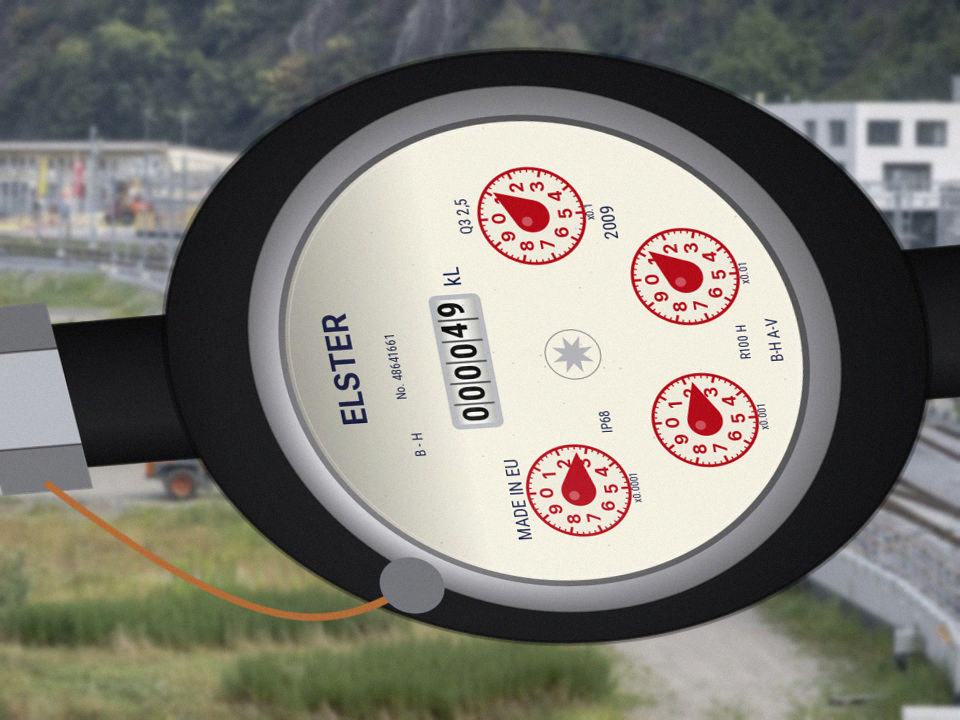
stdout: 49.1122; kL
